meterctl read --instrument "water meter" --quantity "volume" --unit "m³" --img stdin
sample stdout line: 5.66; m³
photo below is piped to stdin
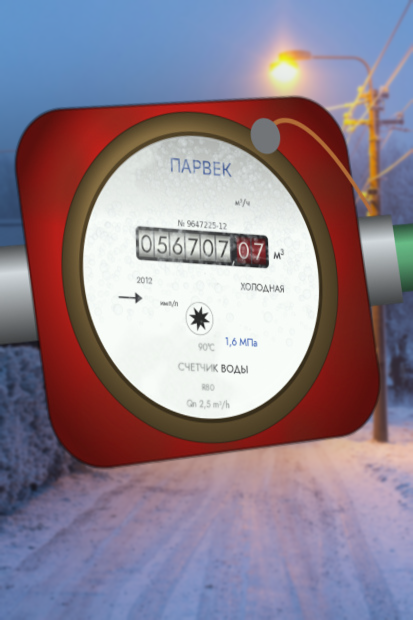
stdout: 56707.07; m³
